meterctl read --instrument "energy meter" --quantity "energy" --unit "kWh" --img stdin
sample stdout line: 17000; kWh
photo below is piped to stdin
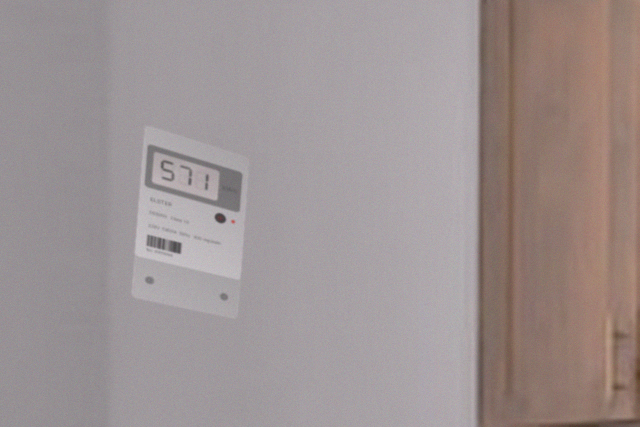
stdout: 571; kWh
